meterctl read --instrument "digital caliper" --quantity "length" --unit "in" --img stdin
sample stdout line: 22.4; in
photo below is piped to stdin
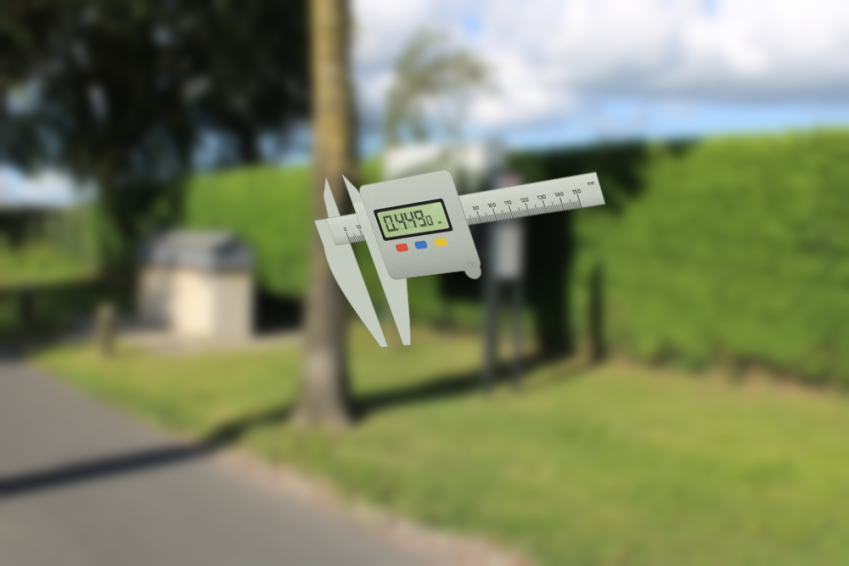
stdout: 0.4490; in
